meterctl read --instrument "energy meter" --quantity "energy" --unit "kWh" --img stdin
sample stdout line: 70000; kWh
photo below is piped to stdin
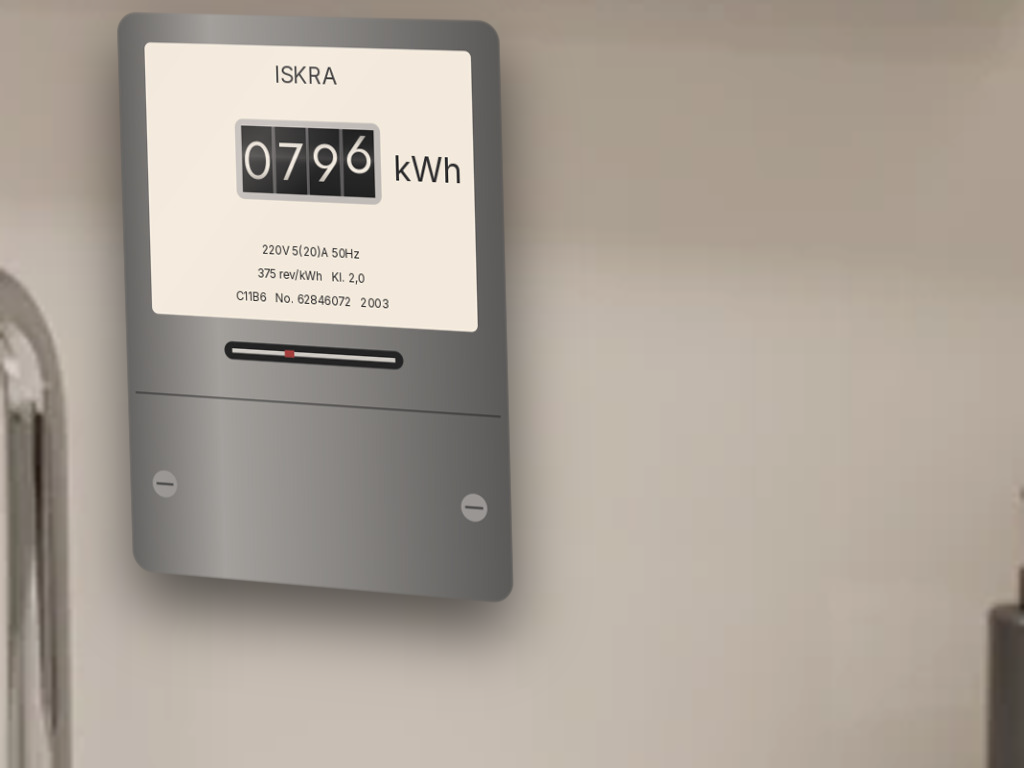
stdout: 796; kWh
